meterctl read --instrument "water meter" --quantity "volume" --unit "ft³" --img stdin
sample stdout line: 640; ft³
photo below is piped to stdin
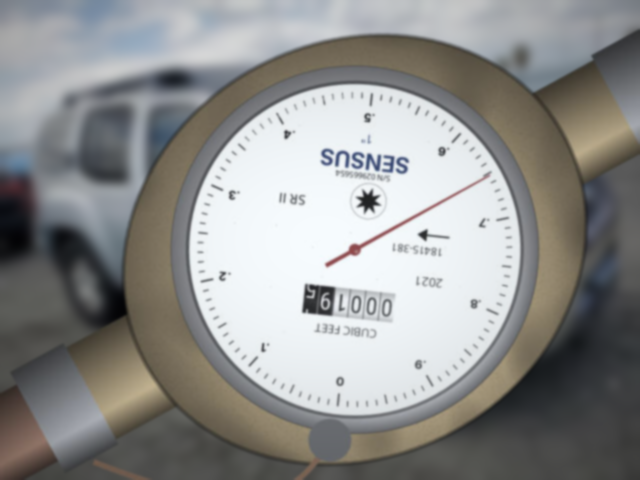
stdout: 194.65; ft³
